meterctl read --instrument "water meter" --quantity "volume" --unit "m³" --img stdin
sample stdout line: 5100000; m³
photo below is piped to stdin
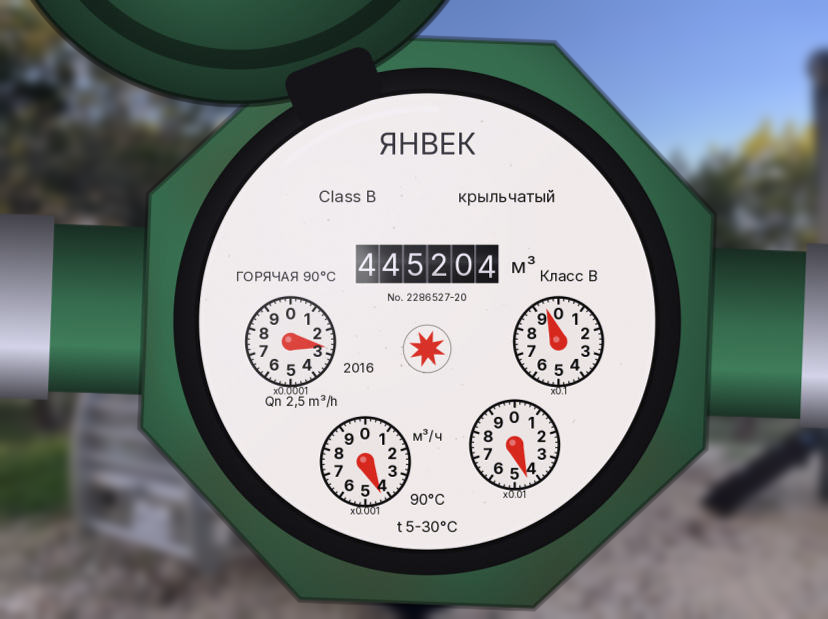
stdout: 445203.9442; m³
